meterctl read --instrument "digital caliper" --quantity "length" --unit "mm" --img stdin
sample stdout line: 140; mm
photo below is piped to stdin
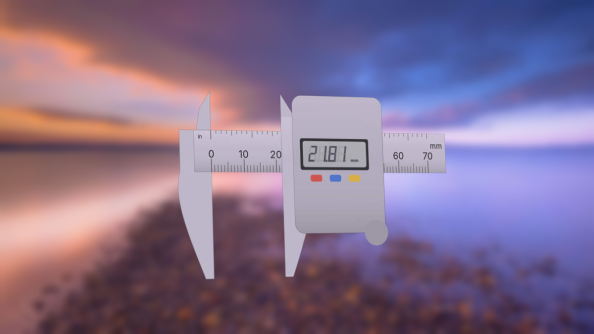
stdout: 21.81; mm
